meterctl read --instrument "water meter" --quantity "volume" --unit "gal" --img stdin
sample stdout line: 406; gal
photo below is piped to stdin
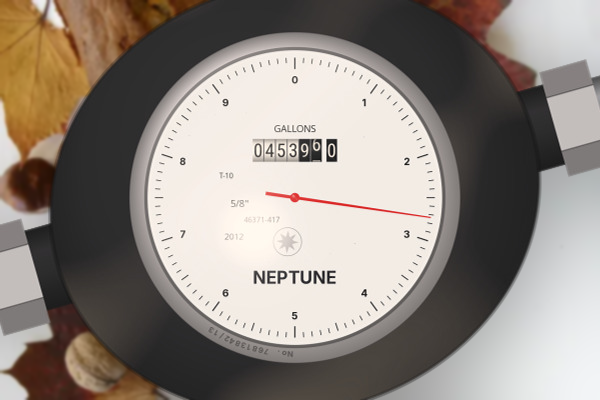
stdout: 453962.7; gal
